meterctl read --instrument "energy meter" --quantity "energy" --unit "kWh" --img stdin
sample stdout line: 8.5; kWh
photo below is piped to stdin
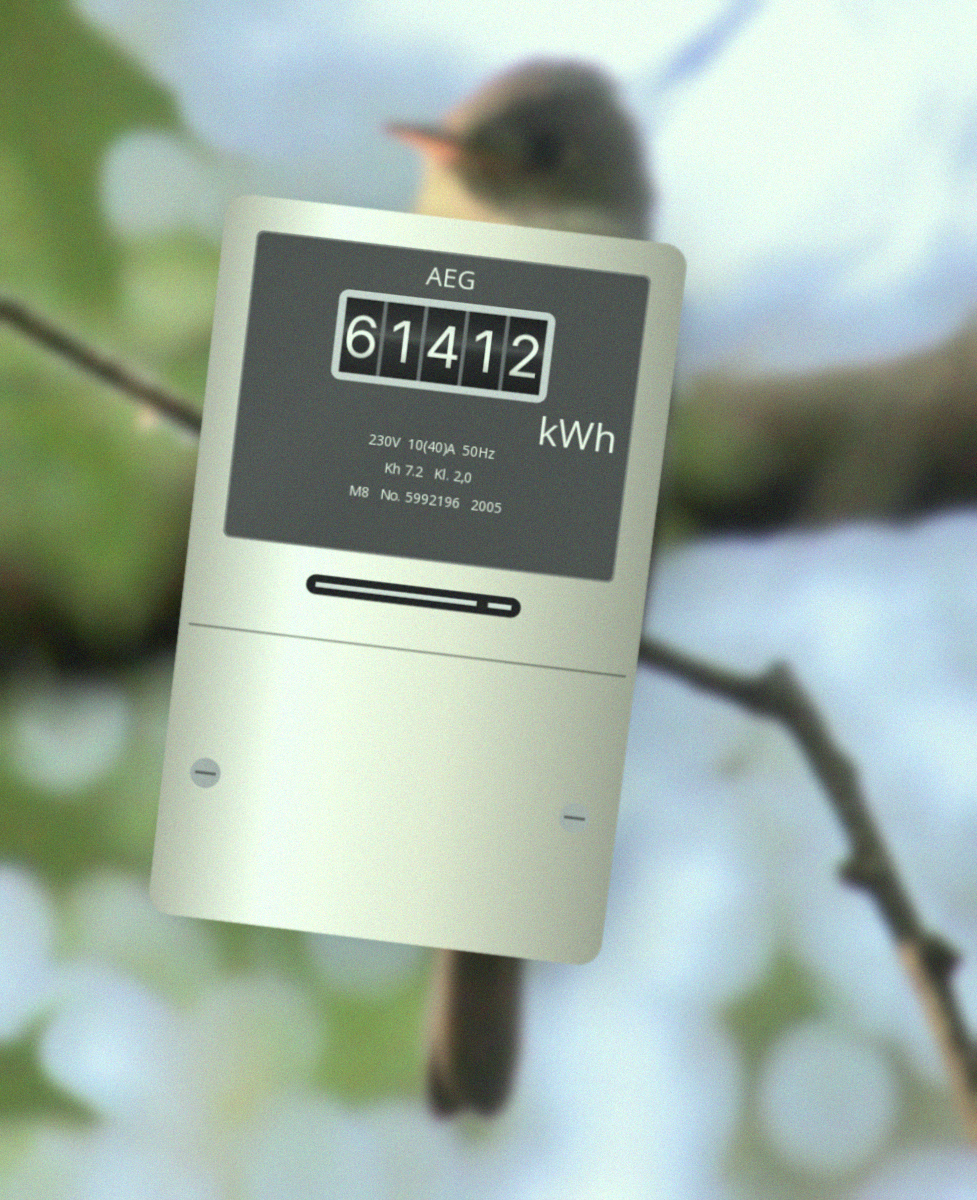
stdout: 61412; kWh
